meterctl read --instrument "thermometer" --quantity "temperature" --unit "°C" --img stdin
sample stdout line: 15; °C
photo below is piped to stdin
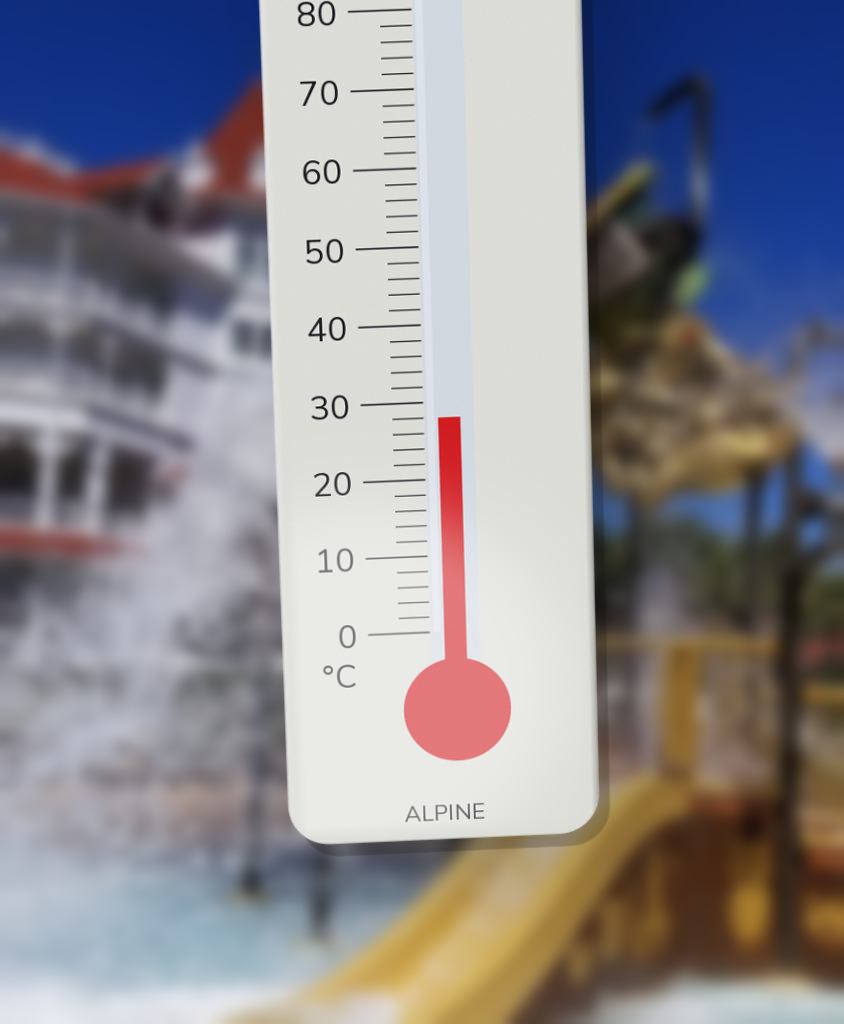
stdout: 28; °C
